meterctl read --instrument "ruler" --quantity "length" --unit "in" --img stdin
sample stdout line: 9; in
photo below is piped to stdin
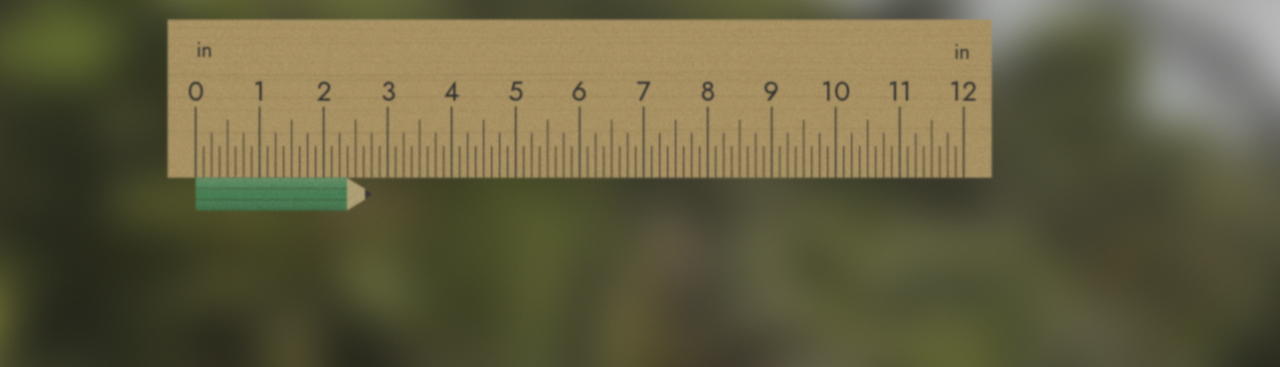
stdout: 2.75; in
